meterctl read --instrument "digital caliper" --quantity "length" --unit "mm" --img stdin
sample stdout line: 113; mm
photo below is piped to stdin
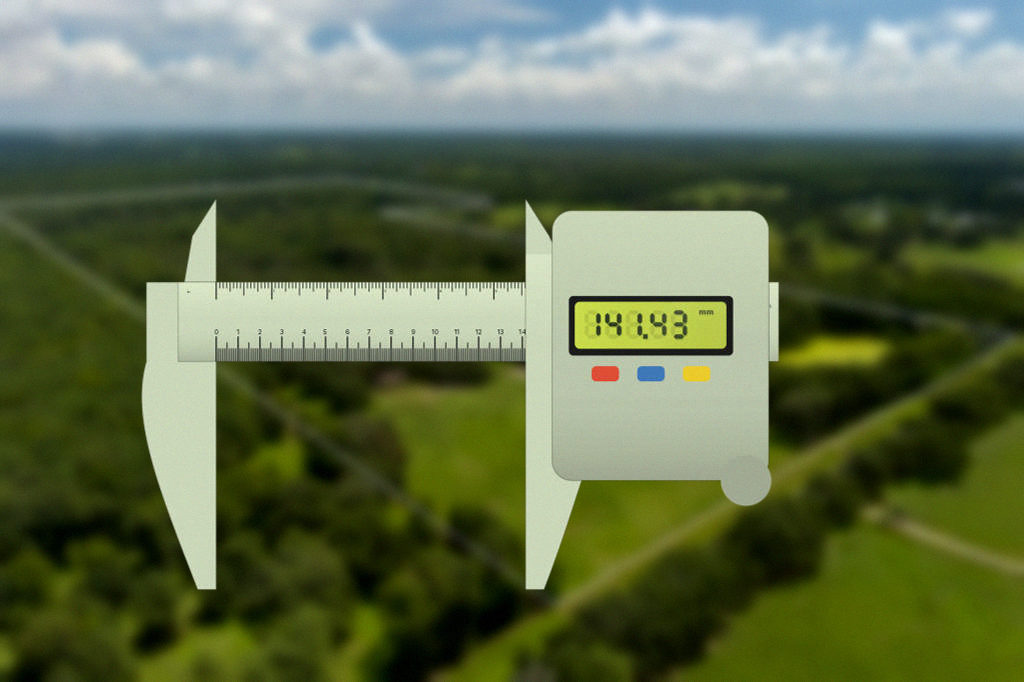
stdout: 141.43; mm
